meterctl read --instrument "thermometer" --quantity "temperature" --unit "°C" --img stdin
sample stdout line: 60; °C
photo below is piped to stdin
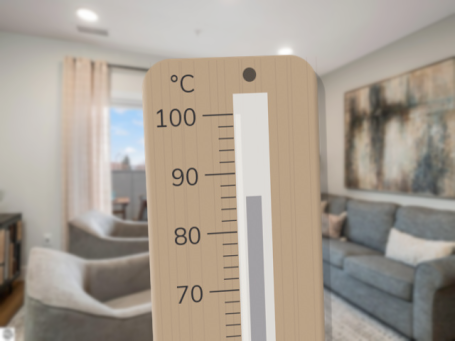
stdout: 86; °C
